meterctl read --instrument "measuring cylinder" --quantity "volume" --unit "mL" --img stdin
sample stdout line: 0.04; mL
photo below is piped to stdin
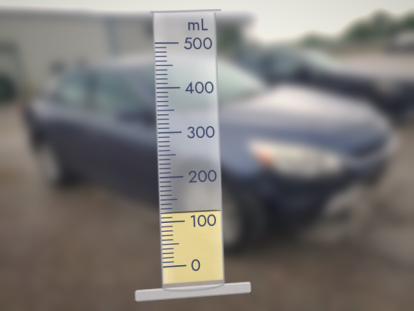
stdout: 120; mL
